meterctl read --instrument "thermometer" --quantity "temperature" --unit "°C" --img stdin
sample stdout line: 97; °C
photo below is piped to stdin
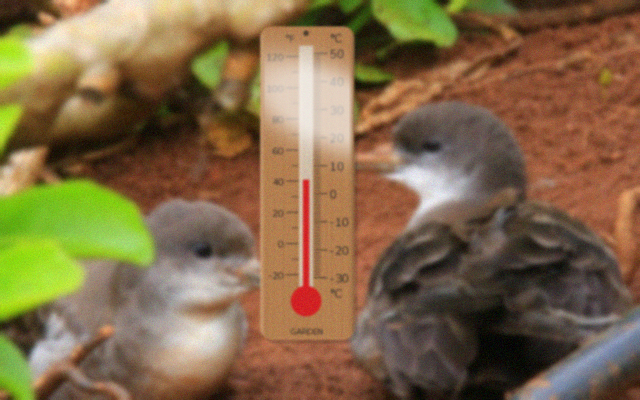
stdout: 5; °C
